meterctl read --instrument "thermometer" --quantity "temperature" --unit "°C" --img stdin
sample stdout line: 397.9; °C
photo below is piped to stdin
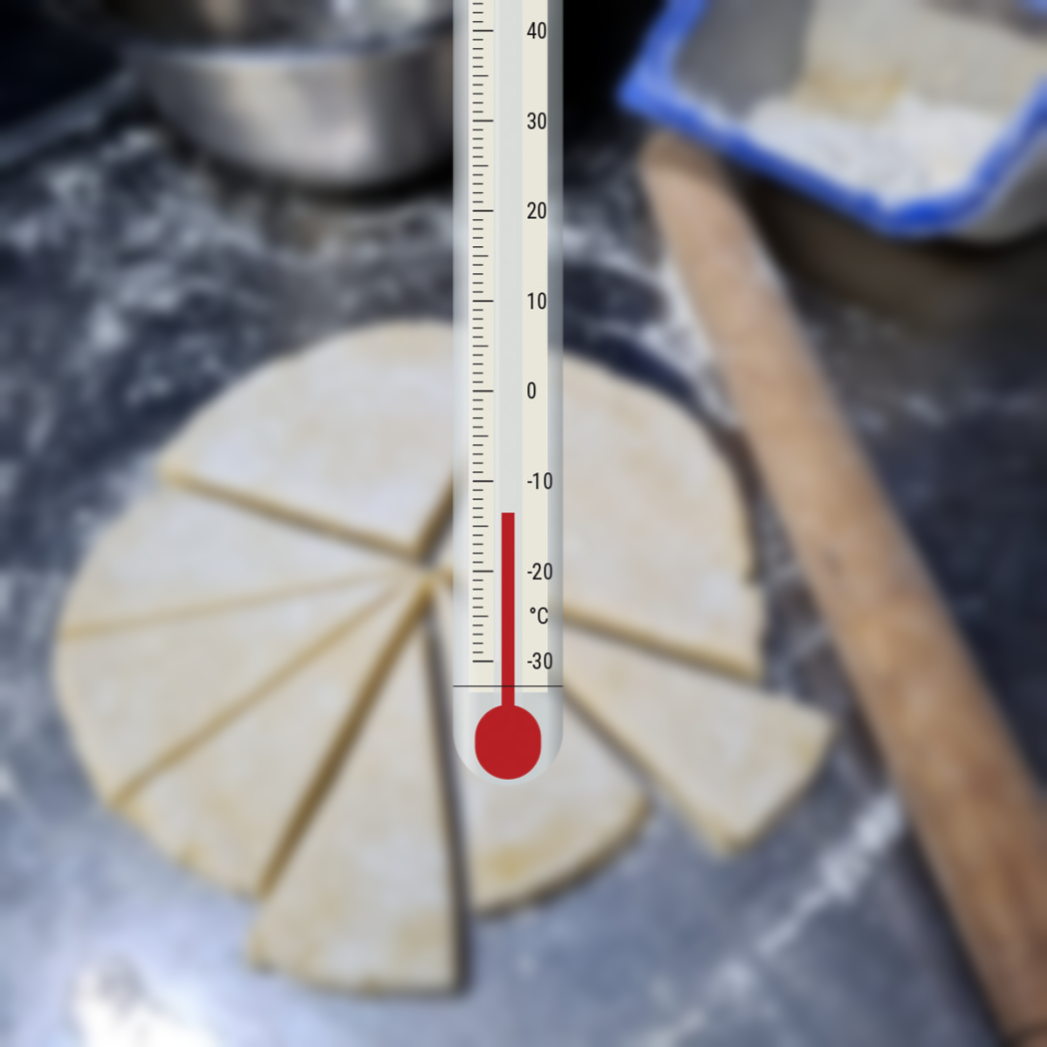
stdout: -13.5; °C
